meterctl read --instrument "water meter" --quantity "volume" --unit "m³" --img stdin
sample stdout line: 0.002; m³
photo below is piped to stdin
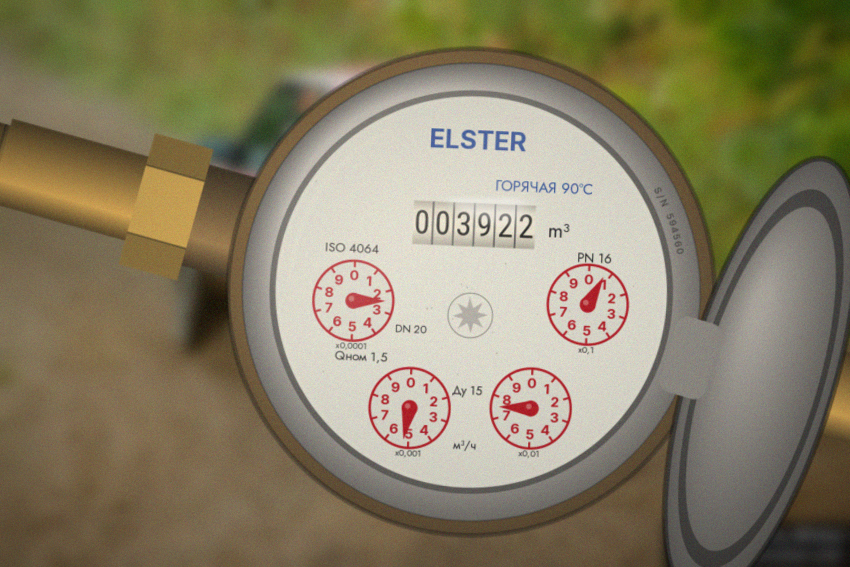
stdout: 3922.0752; m³
